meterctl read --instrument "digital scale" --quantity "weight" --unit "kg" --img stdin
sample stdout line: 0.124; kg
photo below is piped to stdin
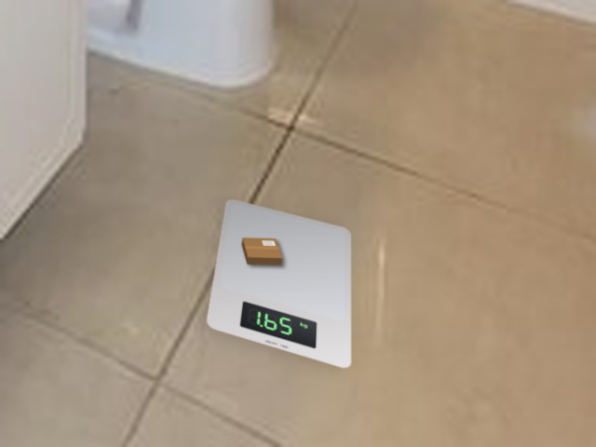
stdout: 1.65; kg
